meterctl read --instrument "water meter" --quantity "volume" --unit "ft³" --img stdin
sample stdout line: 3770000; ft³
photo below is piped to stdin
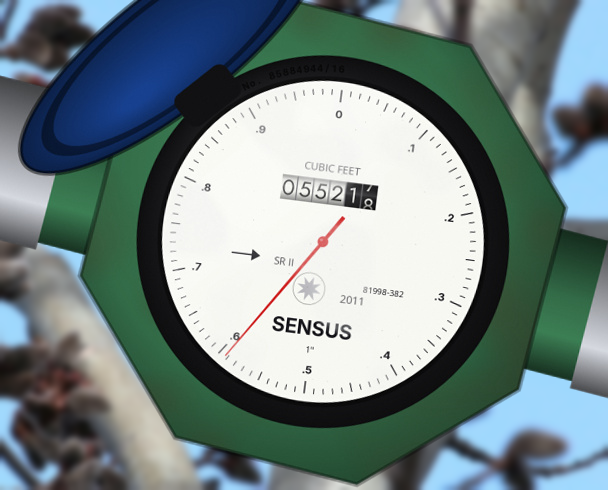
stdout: 55217.59; ft³
